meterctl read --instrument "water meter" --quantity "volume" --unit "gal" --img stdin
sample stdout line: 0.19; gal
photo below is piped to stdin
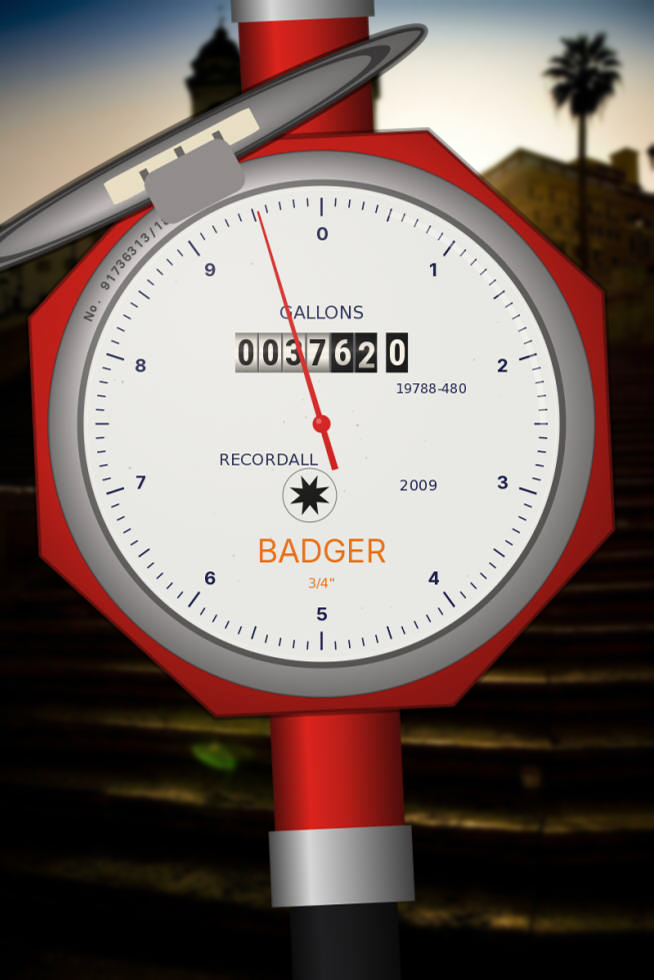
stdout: 37619.5; gal
